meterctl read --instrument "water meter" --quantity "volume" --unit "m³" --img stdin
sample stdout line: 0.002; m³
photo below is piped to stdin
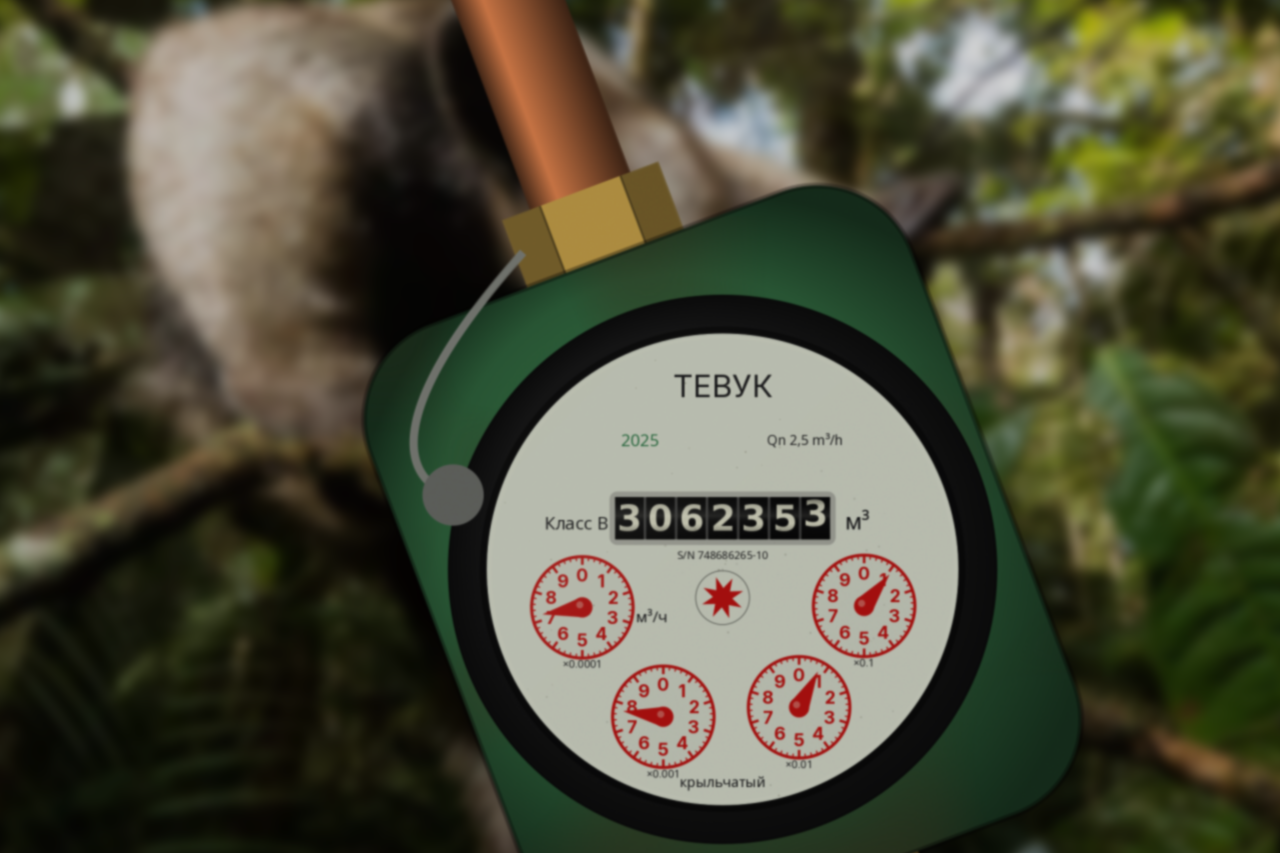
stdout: 3062353.1077; m³
